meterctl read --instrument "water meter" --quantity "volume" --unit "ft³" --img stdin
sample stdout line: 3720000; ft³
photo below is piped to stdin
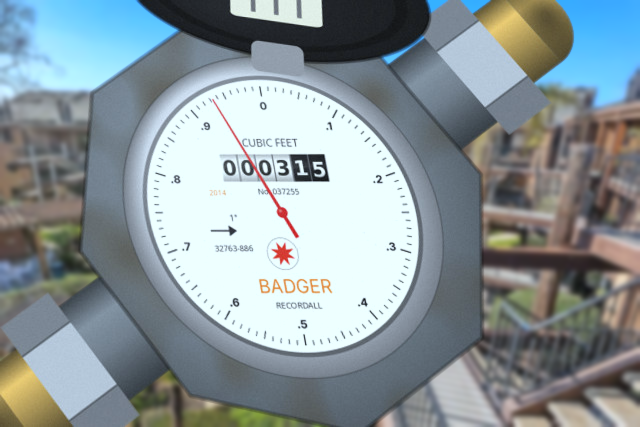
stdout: 314.93; ft³
